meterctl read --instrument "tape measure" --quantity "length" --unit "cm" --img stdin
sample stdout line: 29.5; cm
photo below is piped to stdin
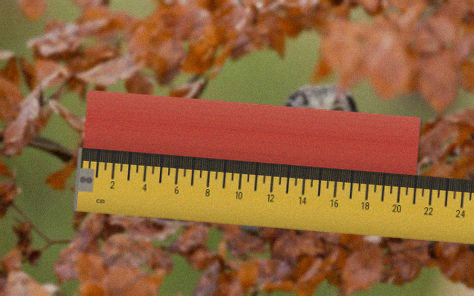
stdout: 21; cm
